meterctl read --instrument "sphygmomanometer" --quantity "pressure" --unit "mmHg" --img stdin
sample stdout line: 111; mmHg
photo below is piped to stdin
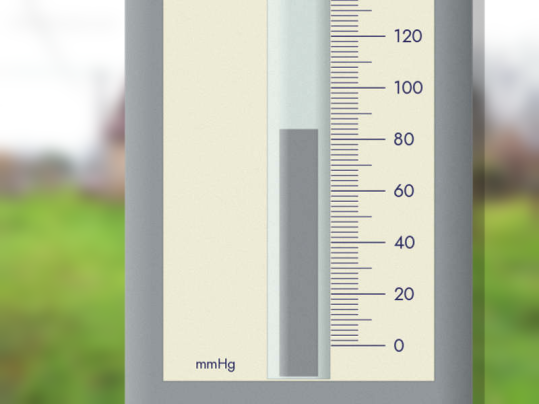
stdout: 84; mmHg
